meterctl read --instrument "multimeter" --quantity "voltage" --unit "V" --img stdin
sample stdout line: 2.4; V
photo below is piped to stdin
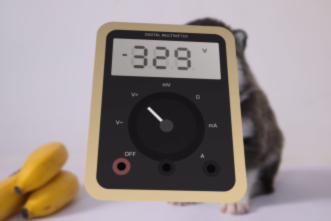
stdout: -329; V
